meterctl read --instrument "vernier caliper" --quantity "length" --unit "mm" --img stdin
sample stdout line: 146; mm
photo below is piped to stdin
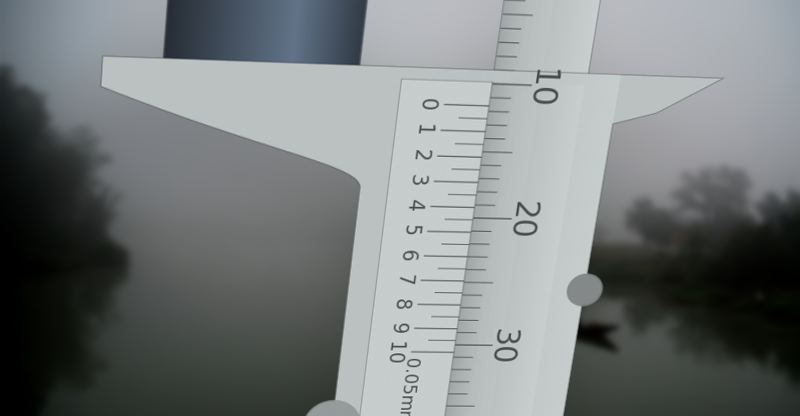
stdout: 11.6; mm
